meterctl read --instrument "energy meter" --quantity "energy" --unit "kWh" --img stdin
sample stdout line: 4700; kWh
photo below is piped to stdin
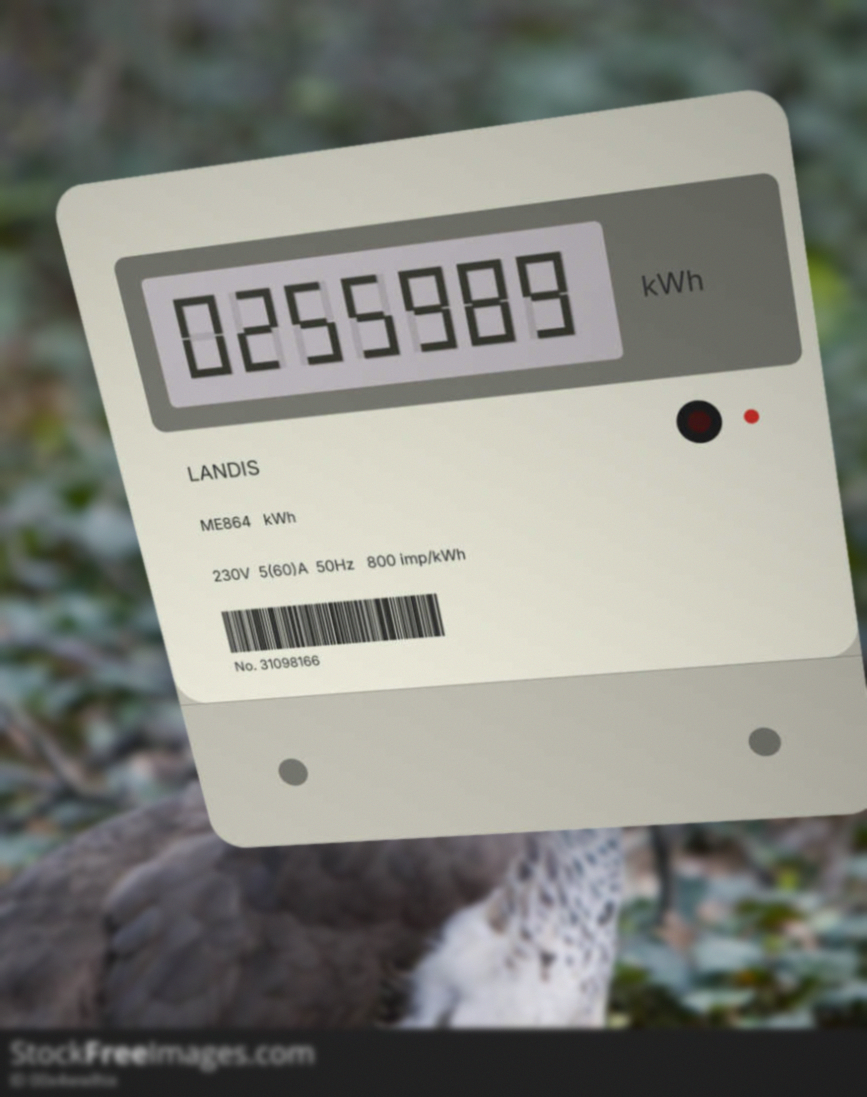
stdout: 255989; kWh
